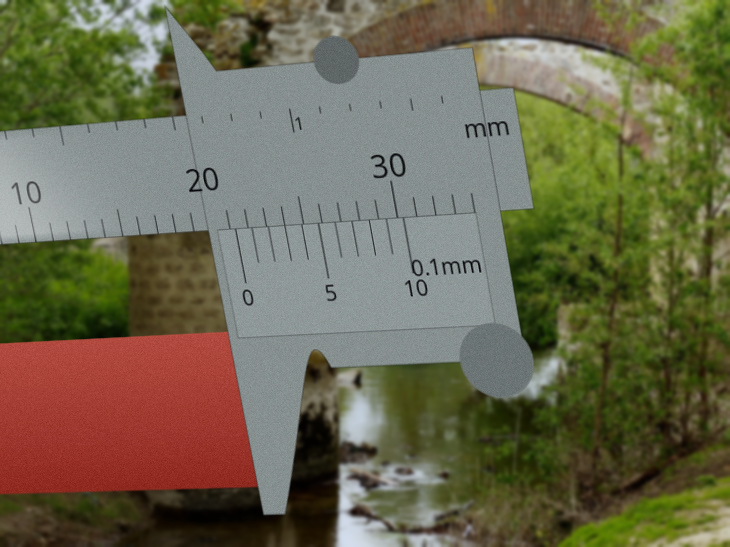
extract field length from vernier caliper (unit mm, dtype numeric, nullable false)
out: 21.3 mm
